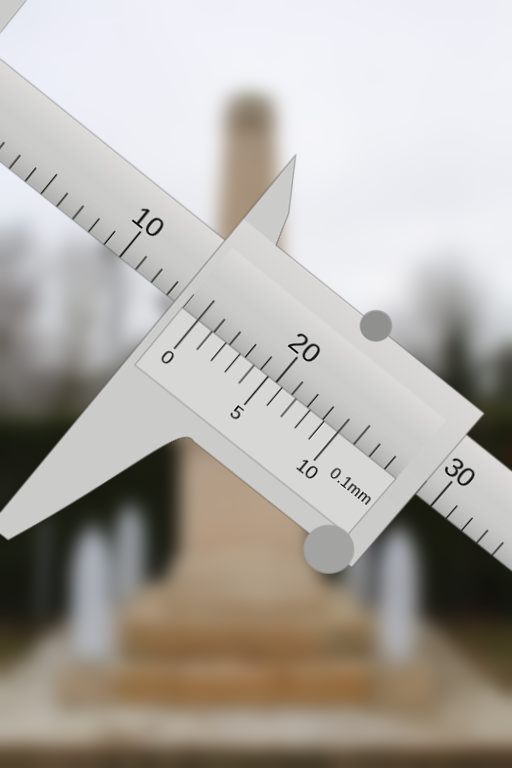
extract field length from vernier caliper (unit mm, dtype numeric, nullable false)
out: 15.0 mm
